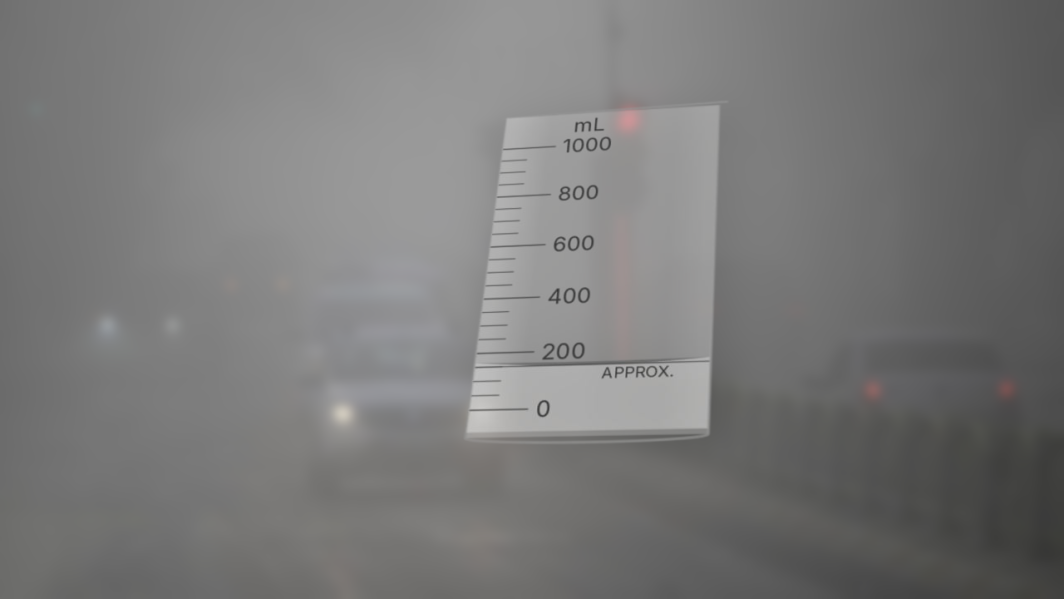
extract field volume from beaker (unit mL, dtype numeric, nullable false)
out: 150 mL
